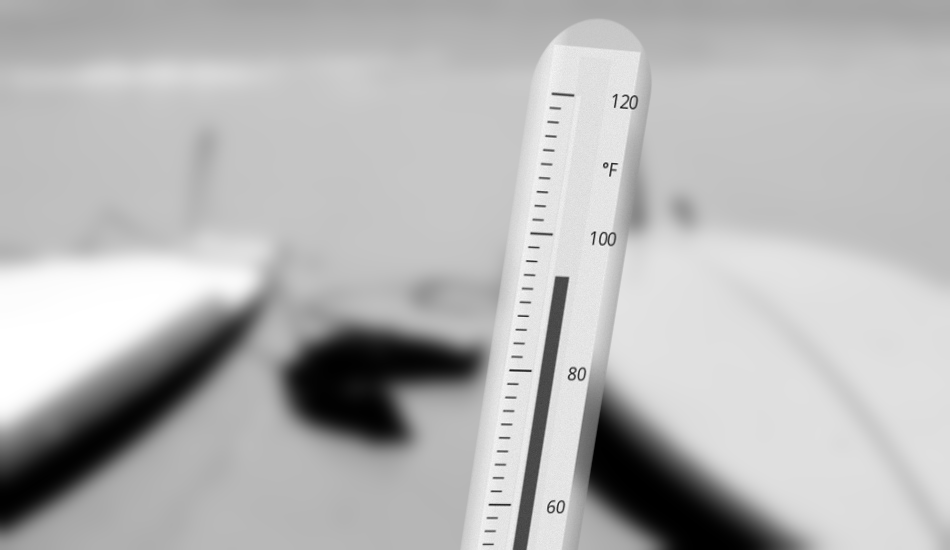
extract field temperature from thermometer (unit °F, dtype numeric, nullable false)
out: 94 °F
